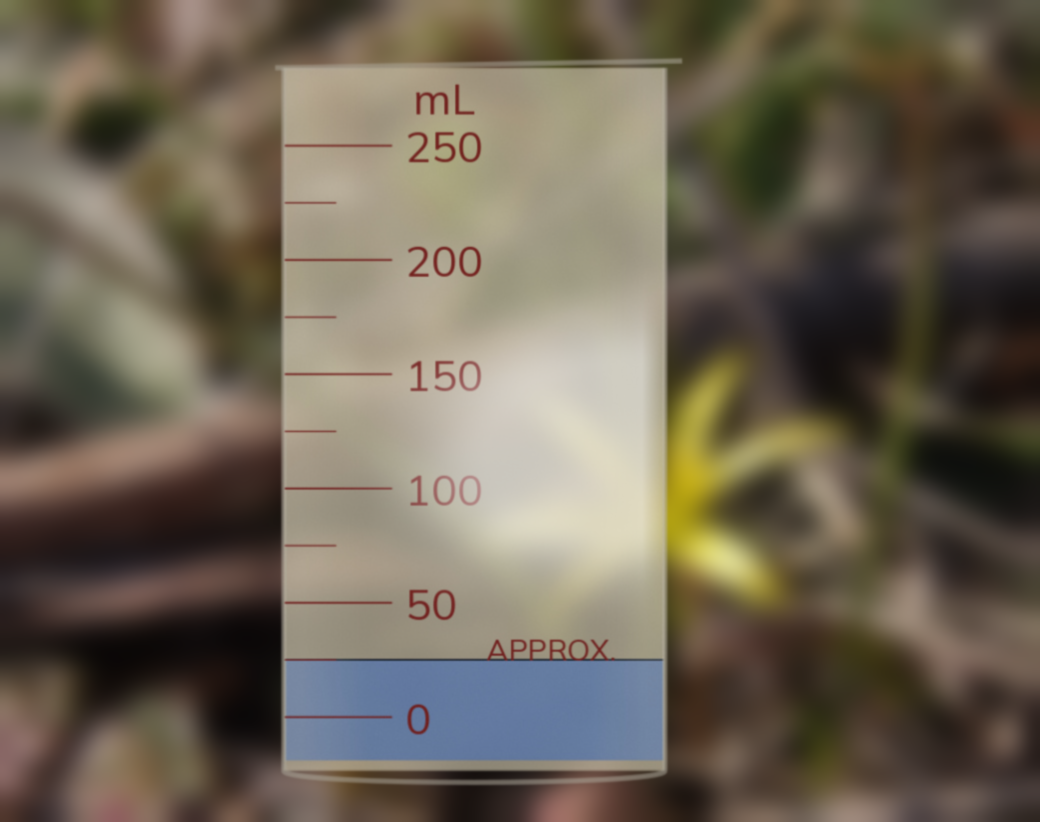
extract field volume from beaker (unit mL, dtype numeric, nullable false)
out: 25 mL
